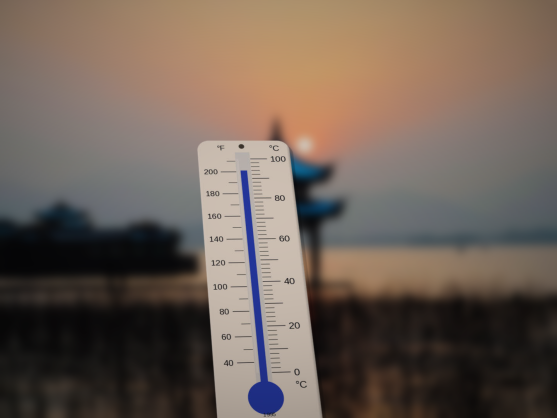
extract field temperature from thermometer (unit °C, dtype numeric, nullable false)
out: 94 °C
